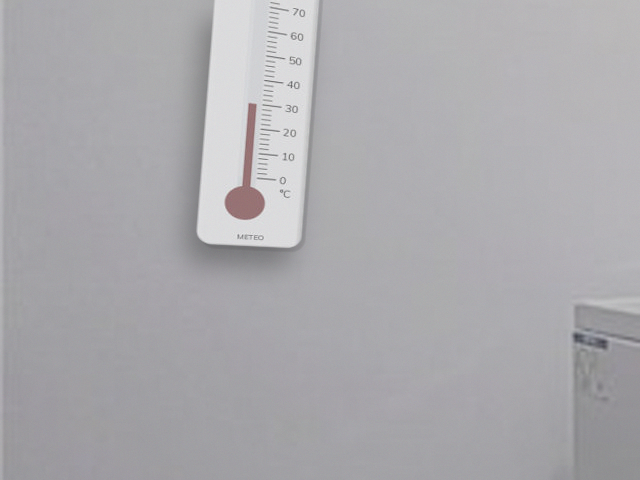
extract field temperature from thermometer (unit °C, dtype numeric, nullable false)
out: 30 °C
